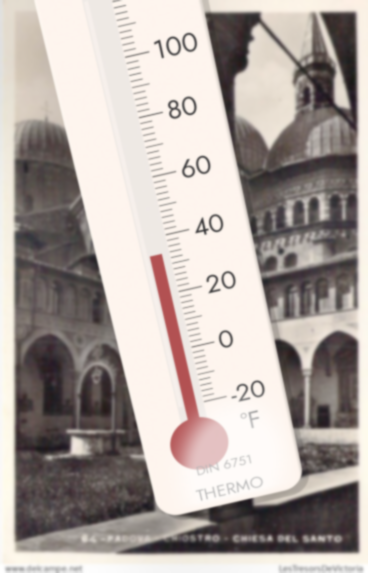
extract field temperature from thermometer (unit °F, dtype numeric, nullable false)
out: 34 °F
